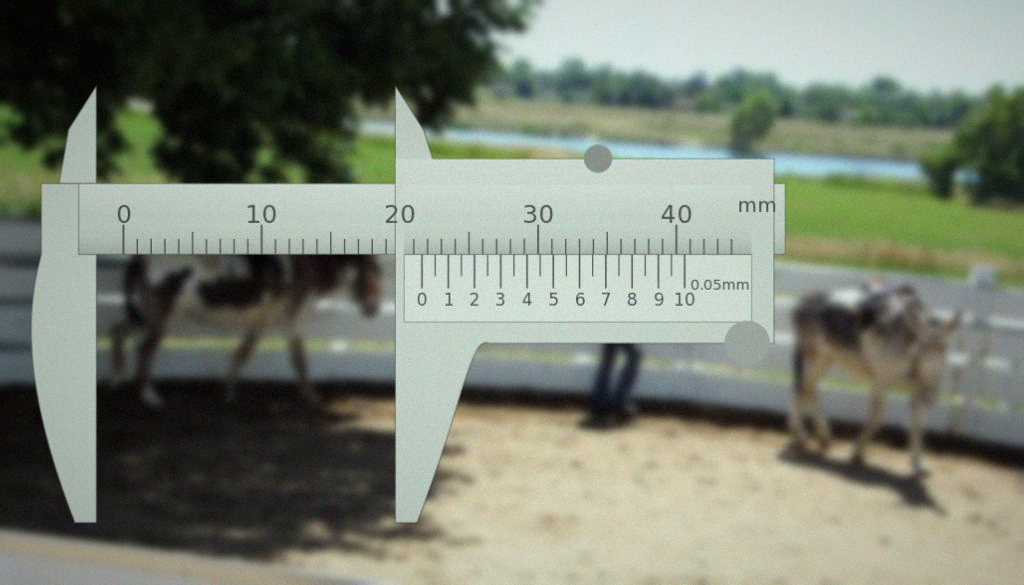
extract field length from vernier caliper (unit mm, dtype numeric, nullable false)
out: 21.6 mm
